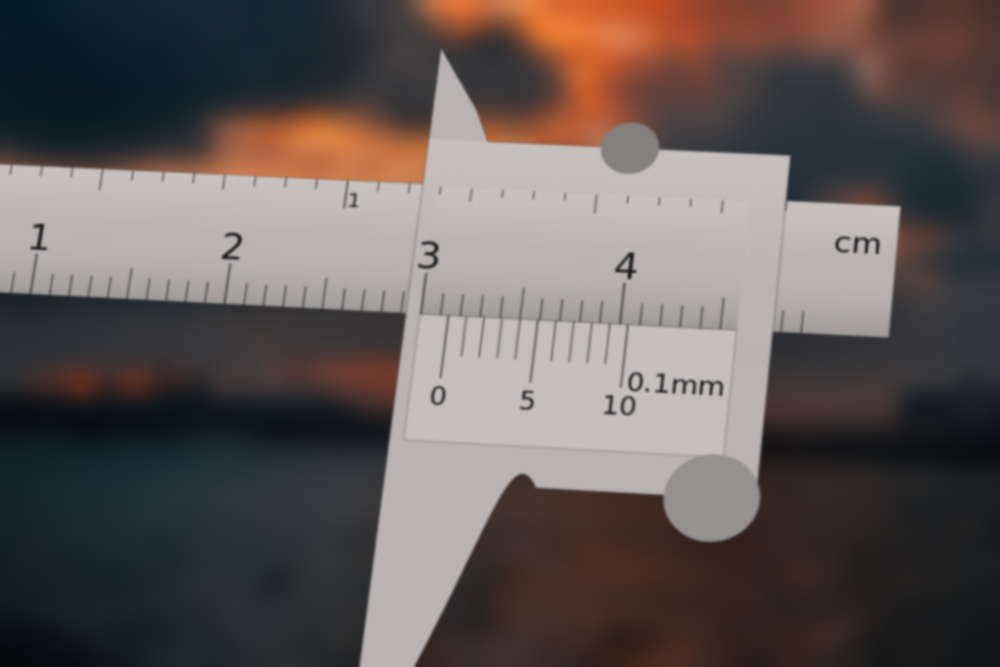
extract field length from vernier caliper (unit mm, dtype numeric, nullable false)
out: 31.4 mm
